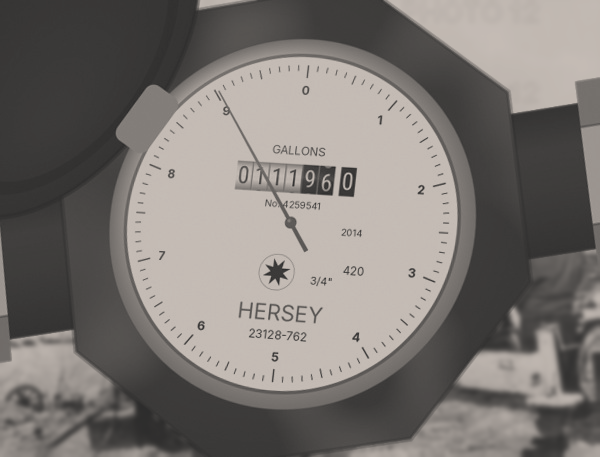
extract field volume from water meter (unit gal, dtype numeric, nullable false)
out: 111959.0 gal
